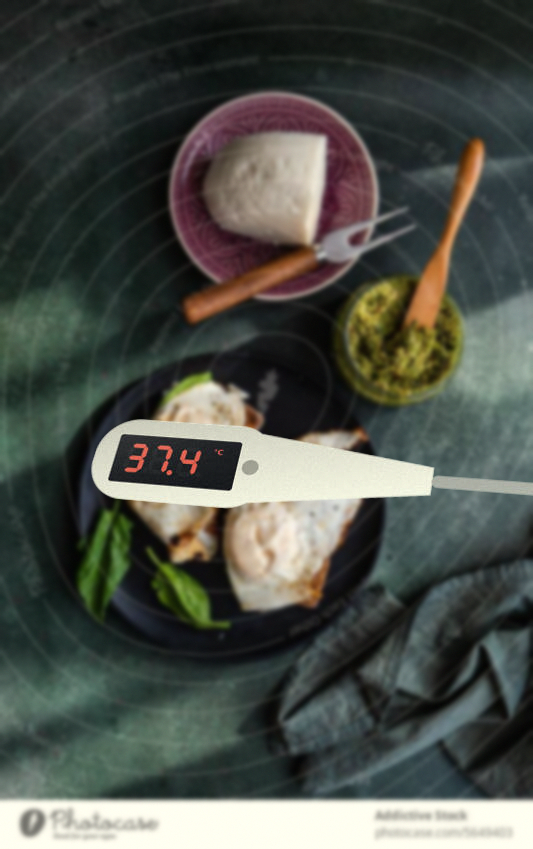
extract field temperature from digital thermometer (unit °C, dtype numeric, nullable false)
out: 37.4 °C
